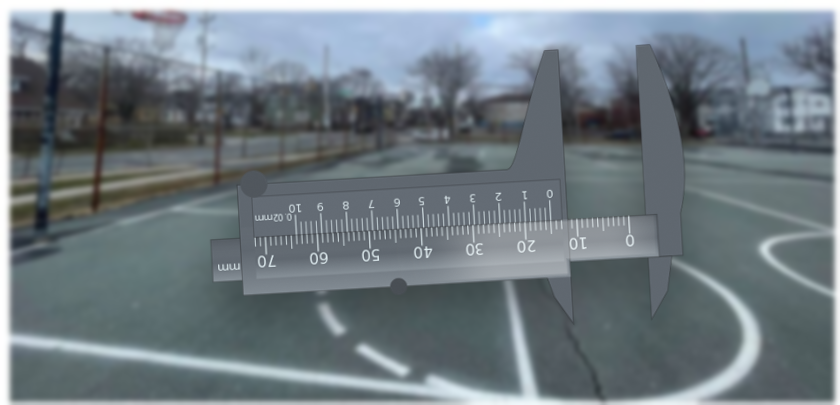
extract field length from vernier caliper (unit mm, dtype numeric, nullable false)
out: 15.0 mm
